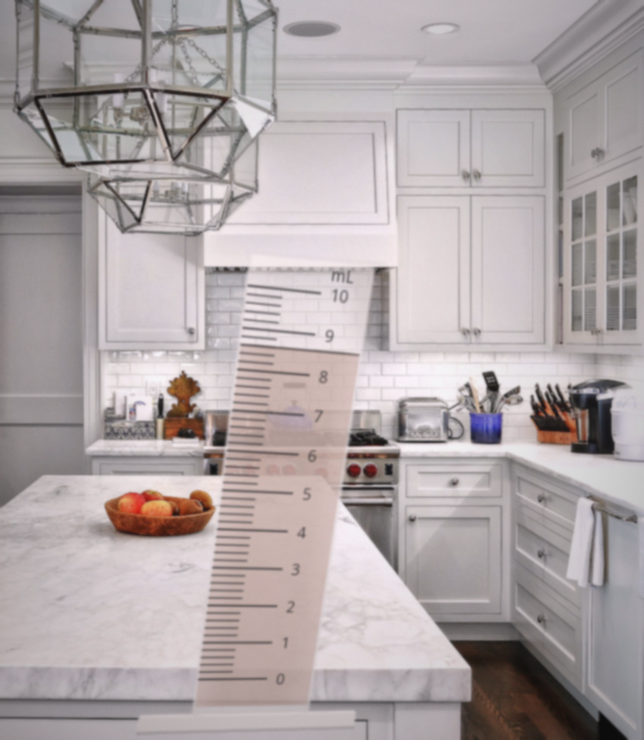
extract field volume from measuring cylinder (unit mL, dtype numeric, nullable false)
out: 8.6 mL
